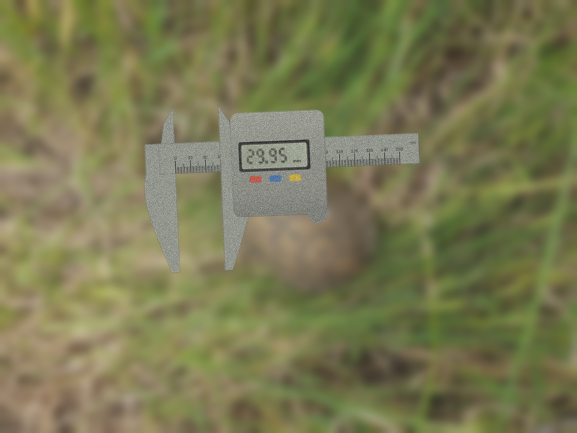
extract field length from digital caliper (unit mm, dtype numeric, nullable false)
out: 29.95 mm
